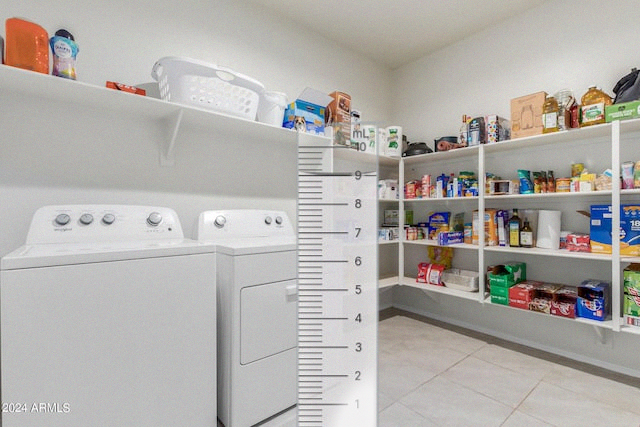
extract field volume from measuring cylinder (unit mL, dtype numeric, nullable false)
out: 9 mL
